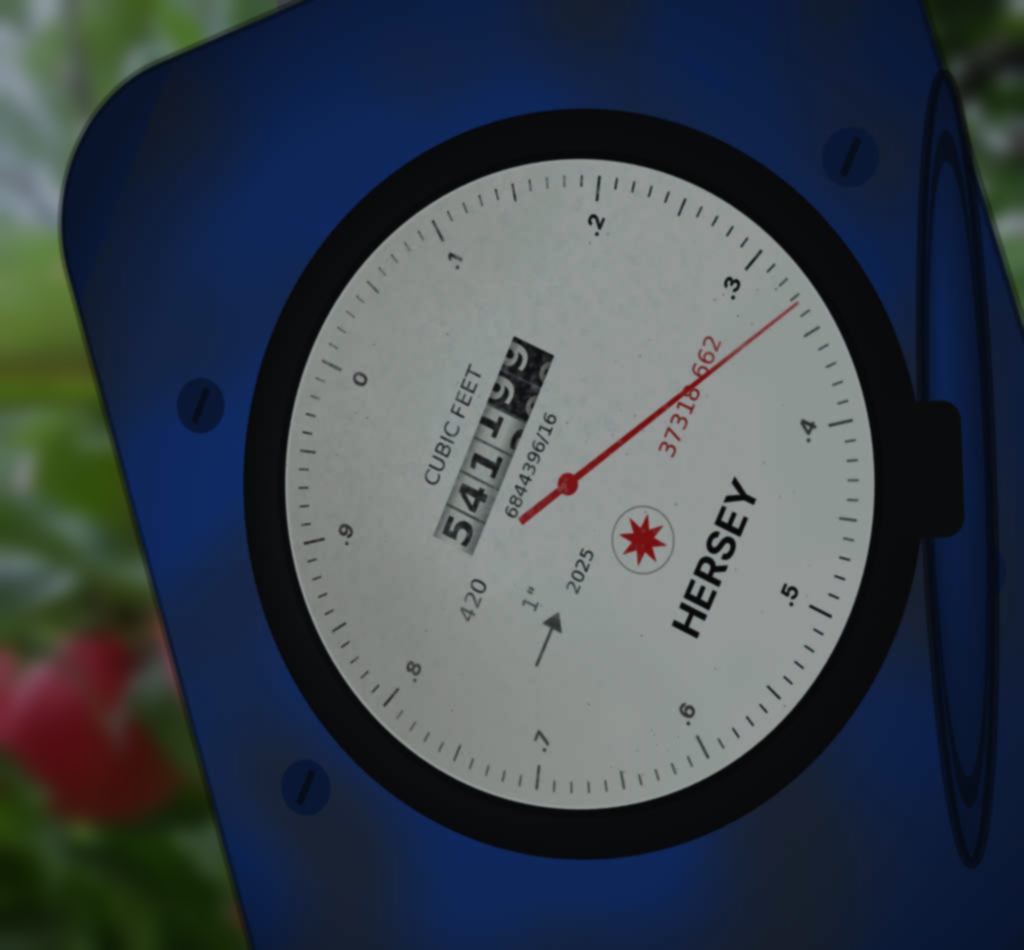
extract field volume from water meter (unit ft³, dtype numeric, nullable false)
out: 541199.33 ft³
